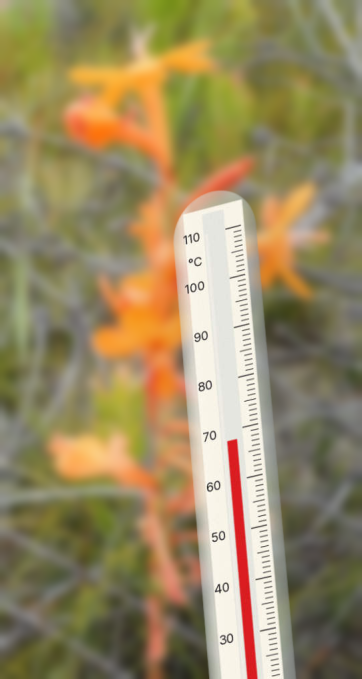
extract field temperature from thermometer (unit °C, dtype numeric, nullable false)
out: 68 °C
